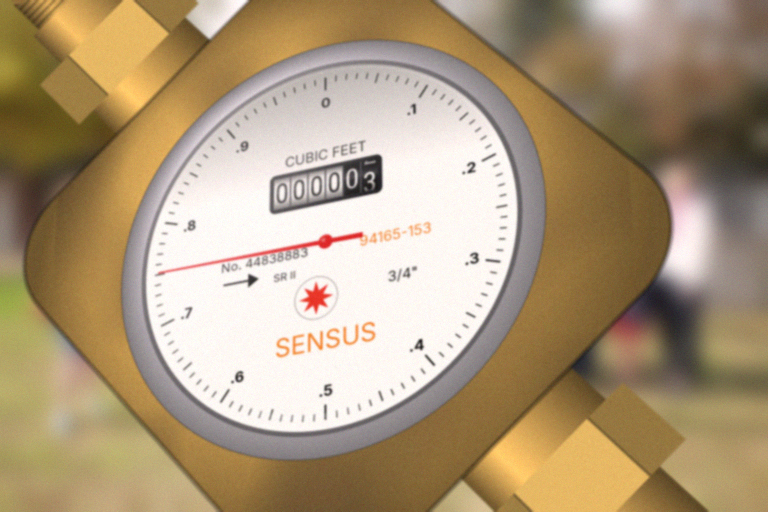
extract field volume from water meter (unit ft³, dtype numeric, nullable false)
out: 2.75 ft³
